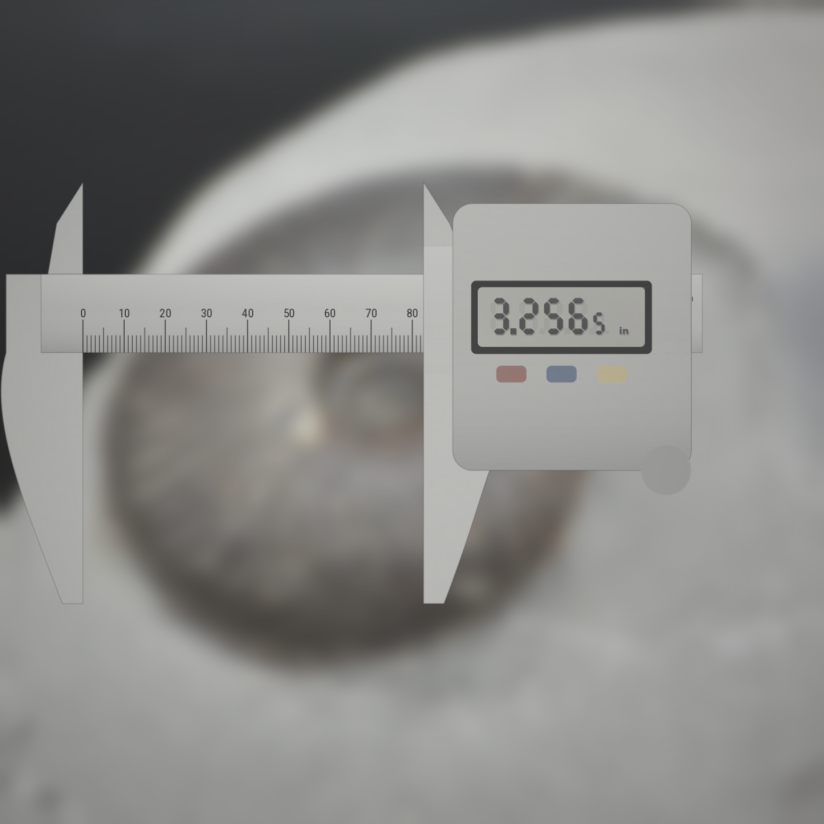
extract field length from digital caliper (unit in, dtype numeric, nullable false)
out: 3.2565 in
